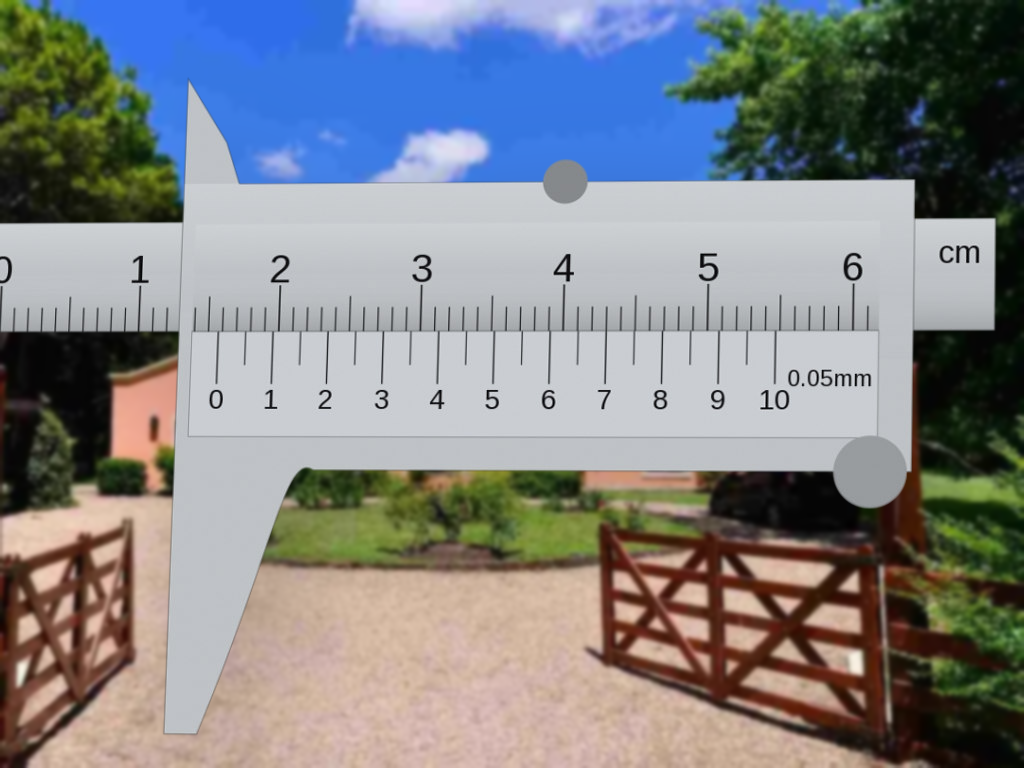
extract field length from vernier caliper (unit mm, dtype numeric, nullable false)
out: 15.7 mm
